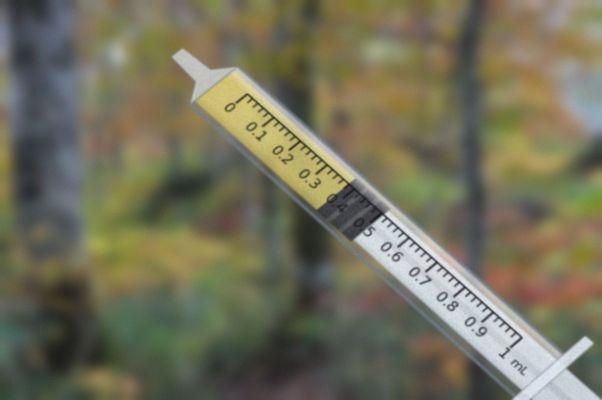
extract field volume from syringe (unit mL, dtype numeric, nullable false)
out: 0.38 mL
